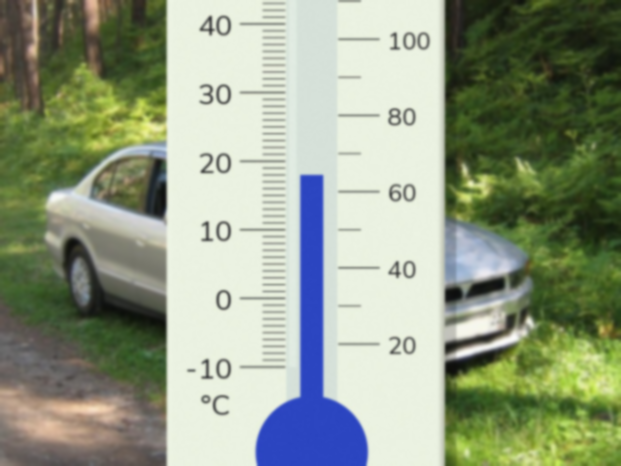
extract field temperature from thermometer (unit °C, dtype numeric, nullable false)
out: 18 °C
